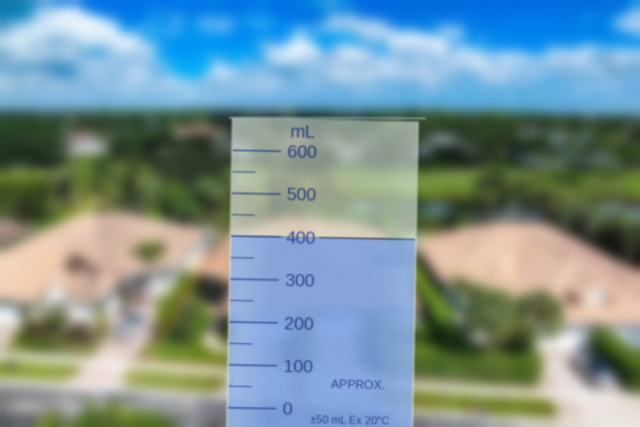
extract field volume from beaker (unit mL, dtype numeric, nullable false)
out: 400 mL
